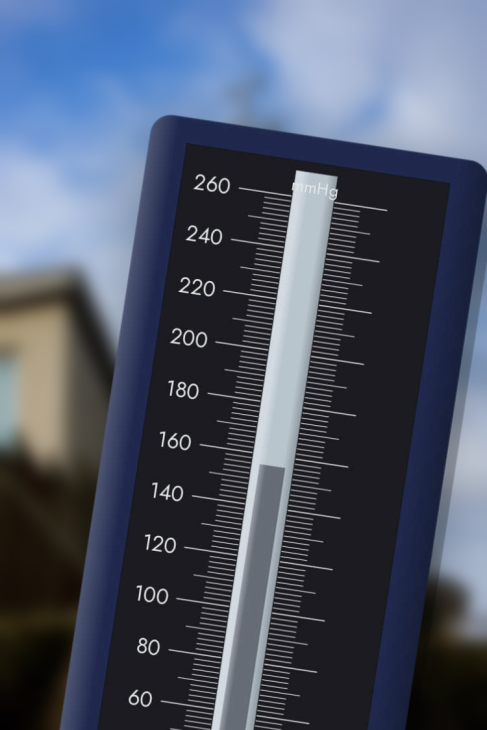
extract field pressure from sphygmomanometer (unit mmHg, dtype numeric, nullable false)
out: 156 mmHg
